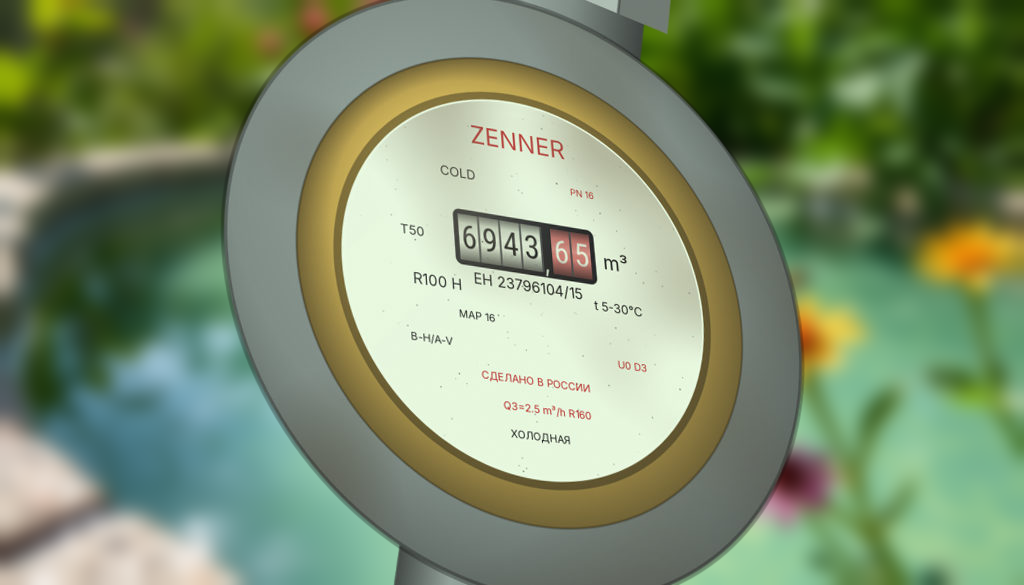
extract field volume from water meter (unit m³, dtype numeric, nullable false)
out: 6943.65 m³
